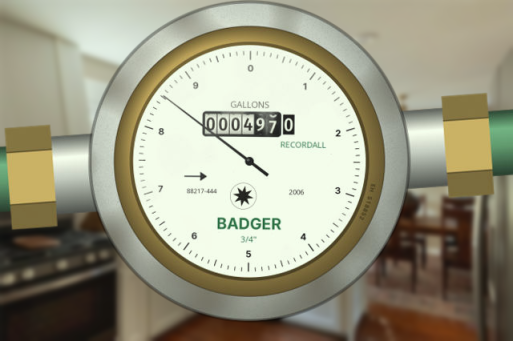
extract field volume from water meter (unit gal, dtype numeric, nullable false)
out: 4968.5 gal
